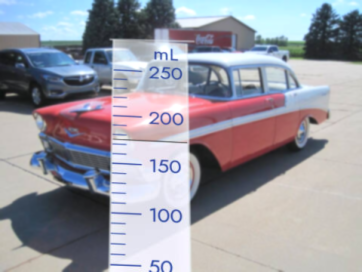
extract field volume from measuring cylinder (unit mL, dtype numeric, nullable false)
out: 175 mL
